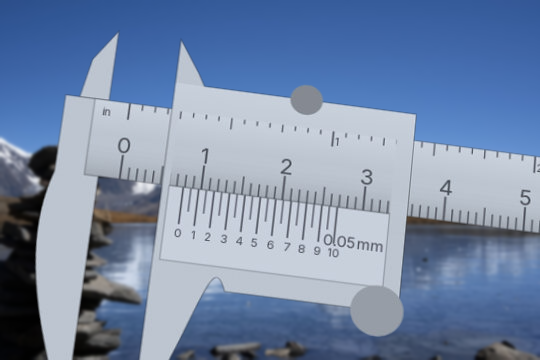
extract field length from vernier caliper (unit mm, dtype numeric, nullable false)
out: 7.8 mm
